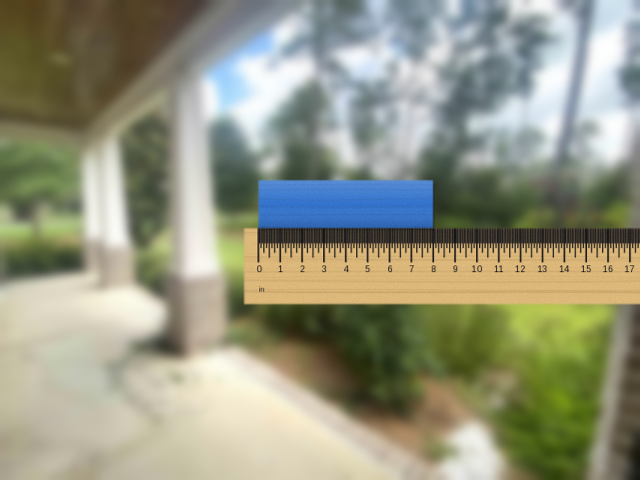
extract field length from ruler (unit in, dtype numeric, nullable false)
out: 8 in
